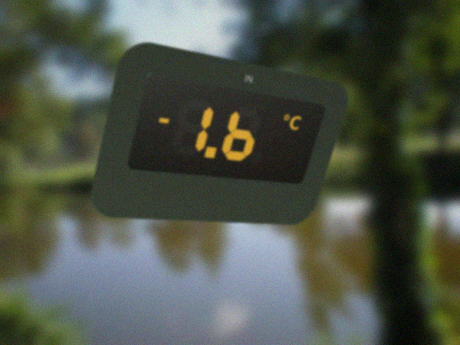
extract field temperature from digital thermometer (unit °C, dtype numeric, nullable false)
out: -1.6 °C
